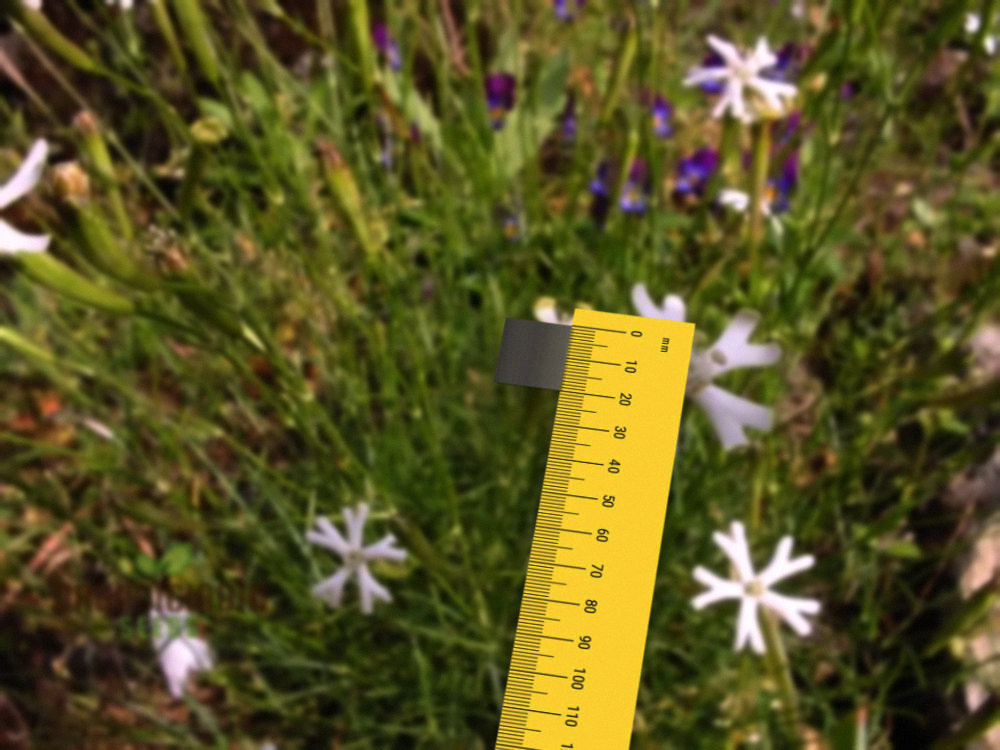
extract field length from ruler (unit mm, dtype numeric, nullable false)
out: 20 mm
